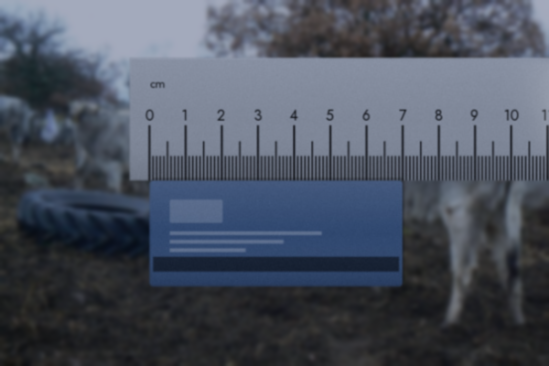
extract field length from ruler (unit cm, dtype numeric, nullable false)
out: 7 cm
